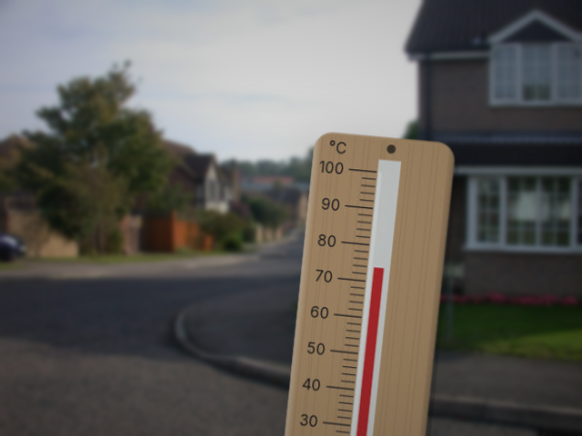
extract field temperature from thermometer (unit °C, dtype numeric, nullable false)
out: 74 °C
